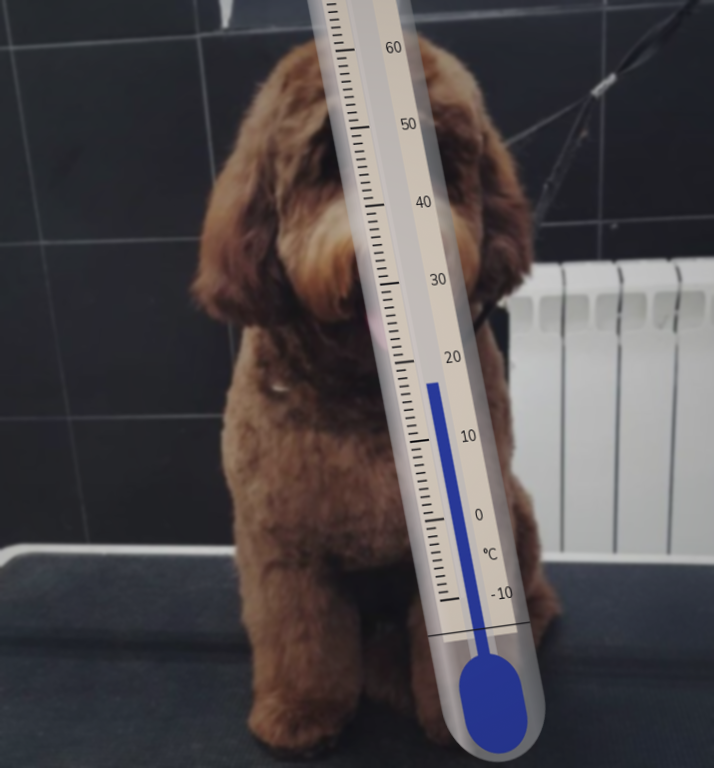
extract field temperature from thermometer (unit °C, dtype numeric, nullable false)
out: 17 °C
